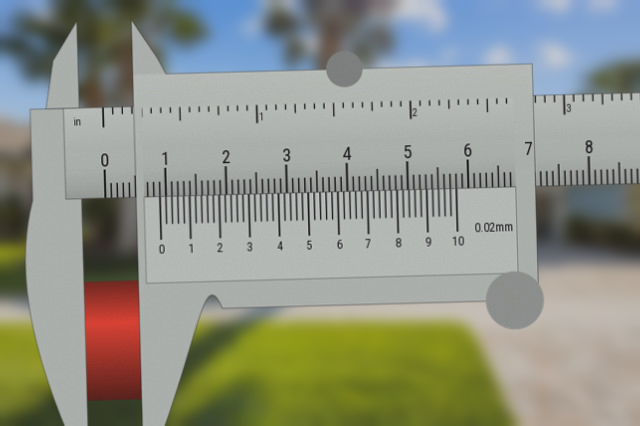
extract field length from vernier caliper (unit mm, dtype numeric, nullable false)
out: 9.0 mm
